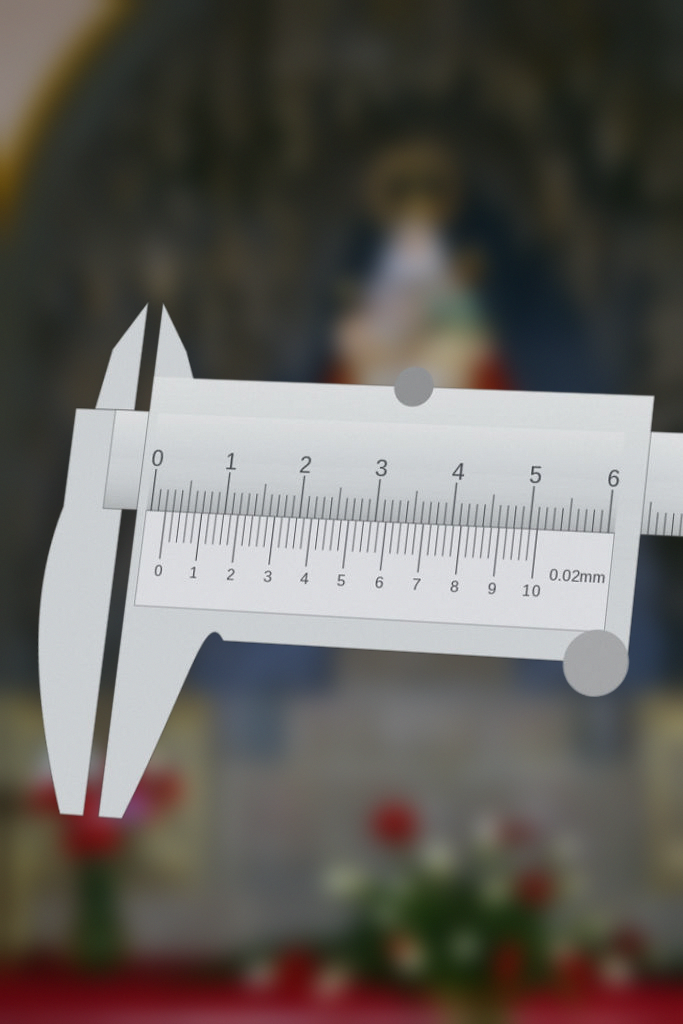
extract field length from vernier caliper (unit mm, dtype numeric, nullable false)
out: 2.0 mm
